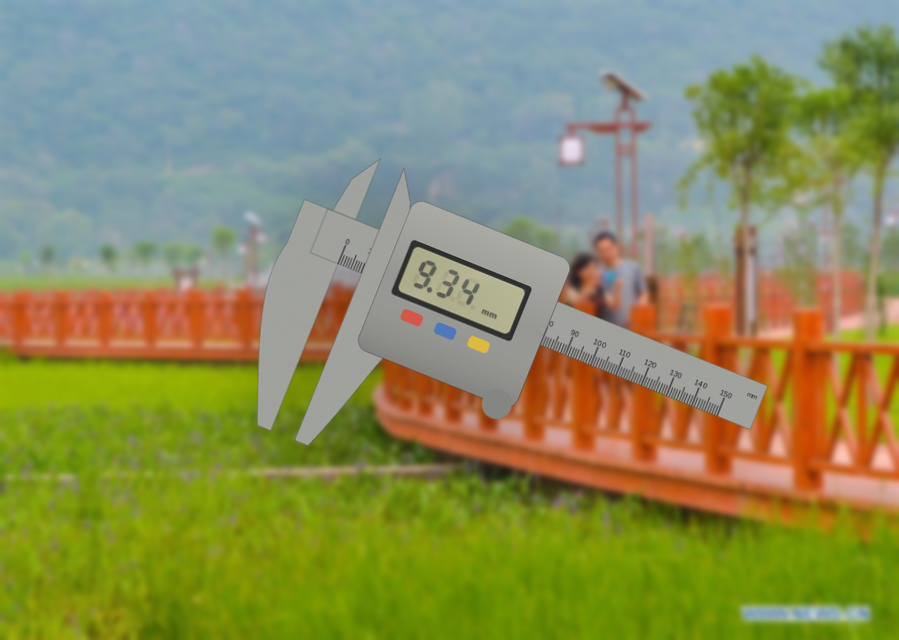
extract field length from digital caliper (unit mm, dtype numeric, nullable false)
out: 9.34 mm
